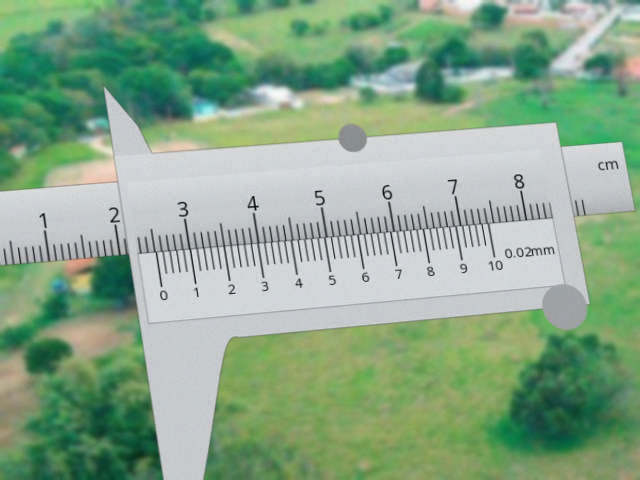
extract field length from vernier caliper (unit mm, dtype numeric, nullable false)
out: 25.2 mm
